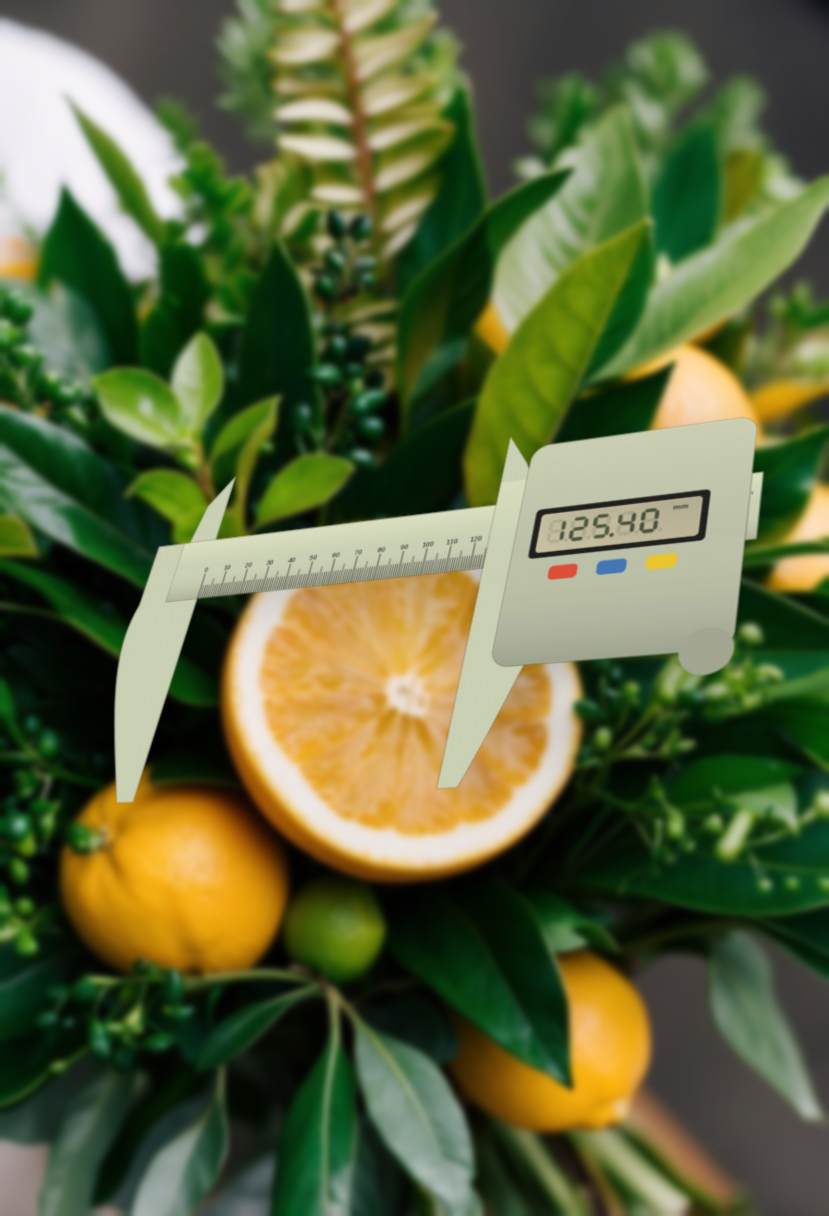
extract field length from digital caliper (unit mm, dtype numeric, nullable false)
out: 125.40 mm
